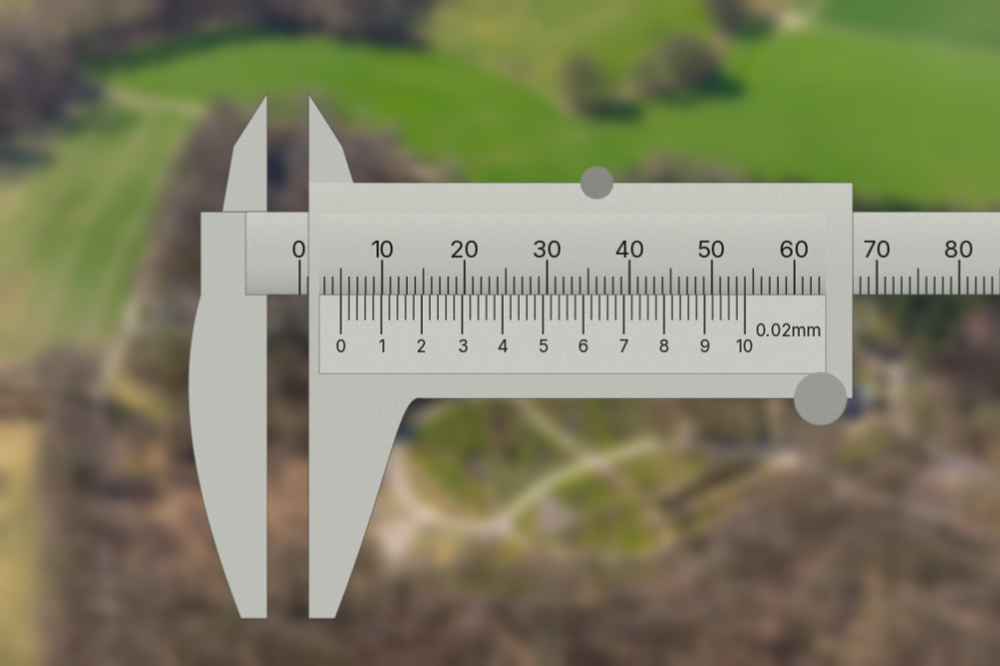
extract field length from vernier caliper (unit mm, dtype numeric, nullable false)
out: 5.0 mm
